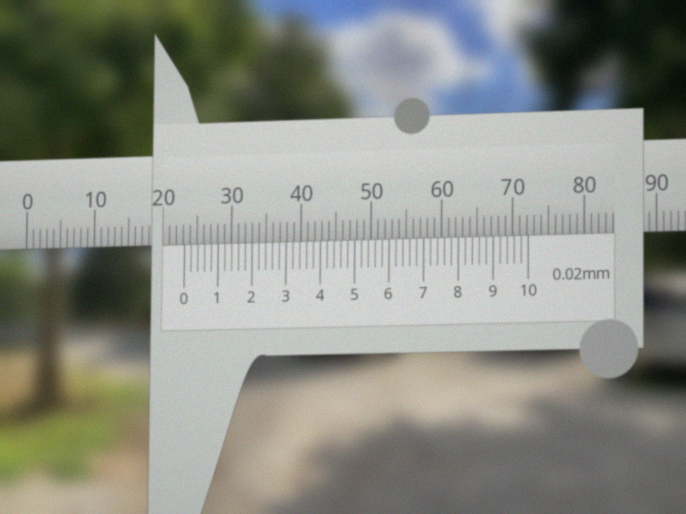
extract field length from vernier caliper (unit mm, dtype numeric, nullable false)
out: 23.2 mm
